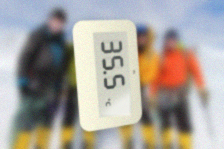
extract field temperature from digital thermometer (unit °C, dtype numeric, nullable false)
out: 35.5 °C
